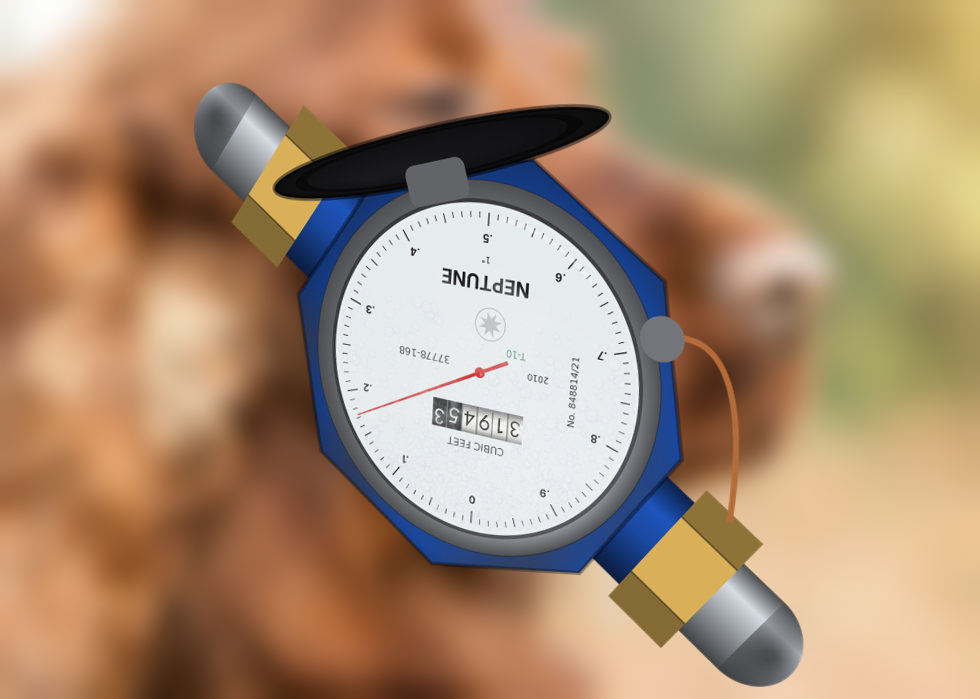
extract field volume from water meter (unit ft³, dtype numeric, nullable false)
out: 319453.17 ft³
